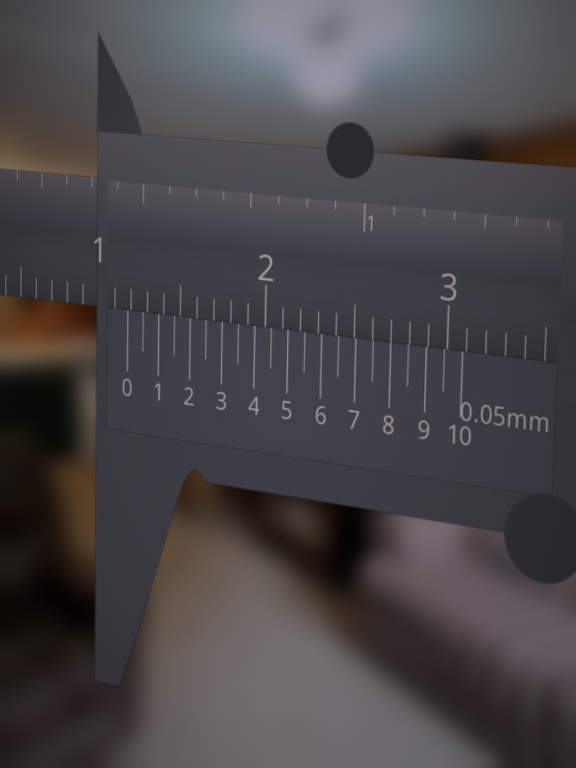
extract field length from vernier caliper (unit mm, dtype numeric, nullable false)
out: 11.8 mm
